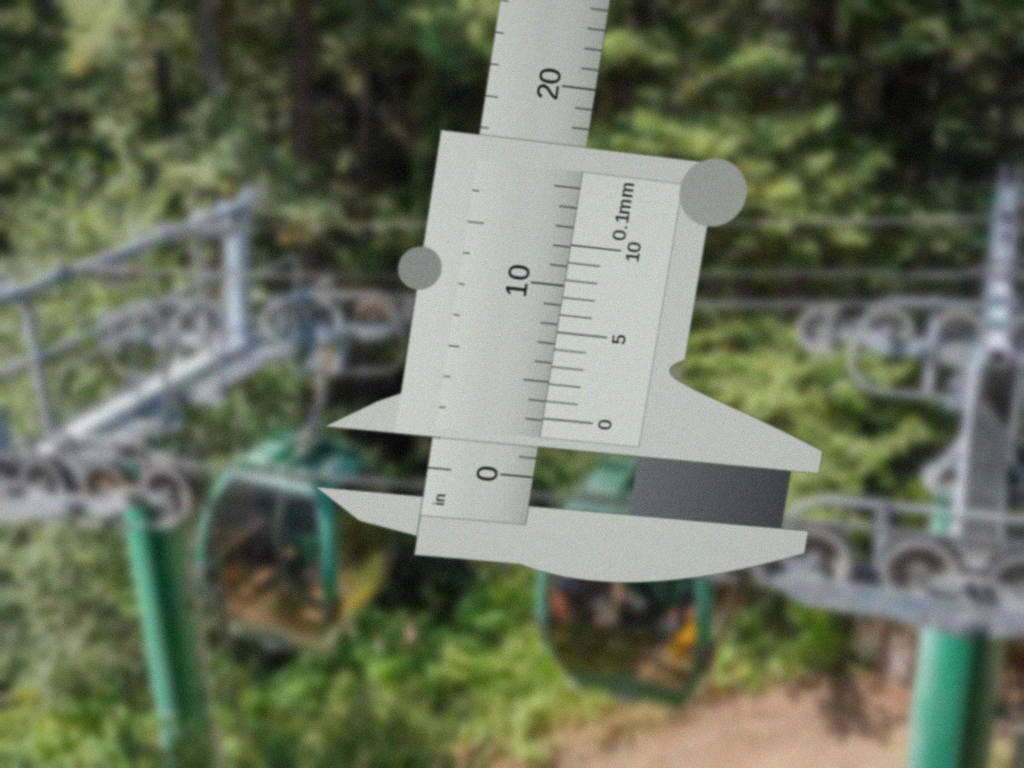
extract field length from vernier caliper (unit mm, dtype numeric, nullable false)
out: 3.1 mm
